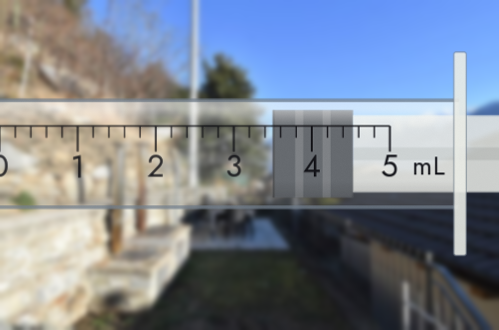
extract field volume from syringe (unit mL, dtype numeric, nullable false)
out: 3.5 mL
